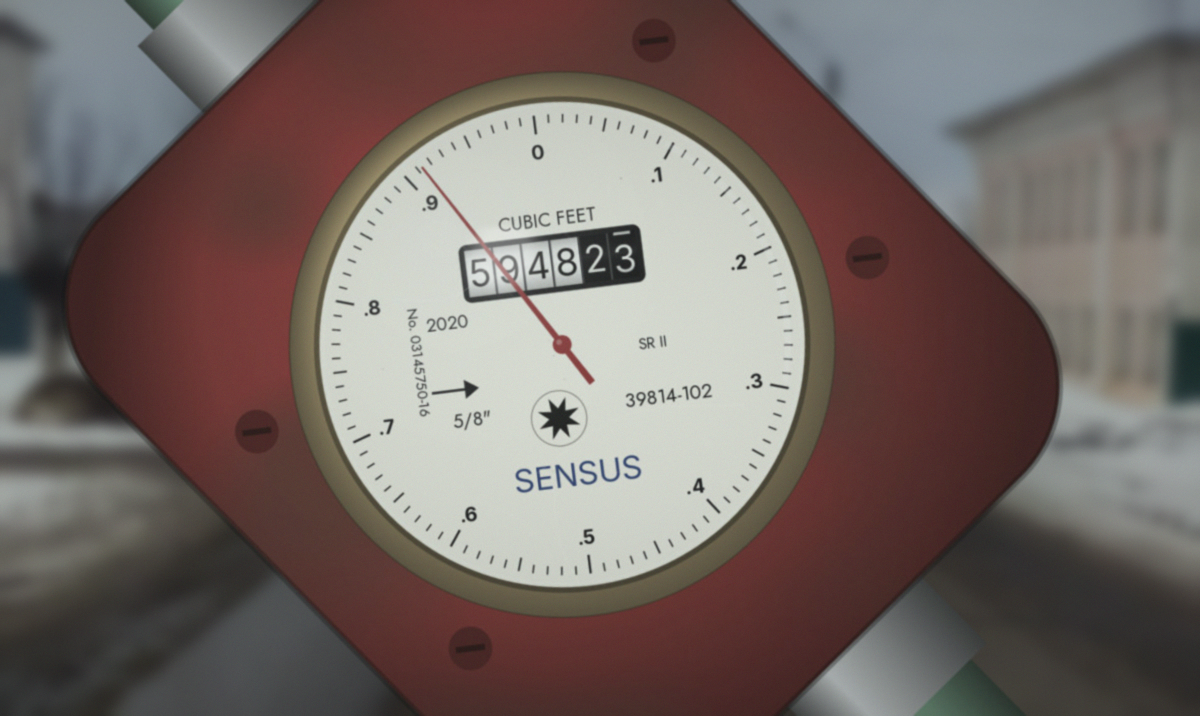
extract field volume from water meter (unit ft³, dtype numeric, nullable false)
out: 594822.91 ft³
